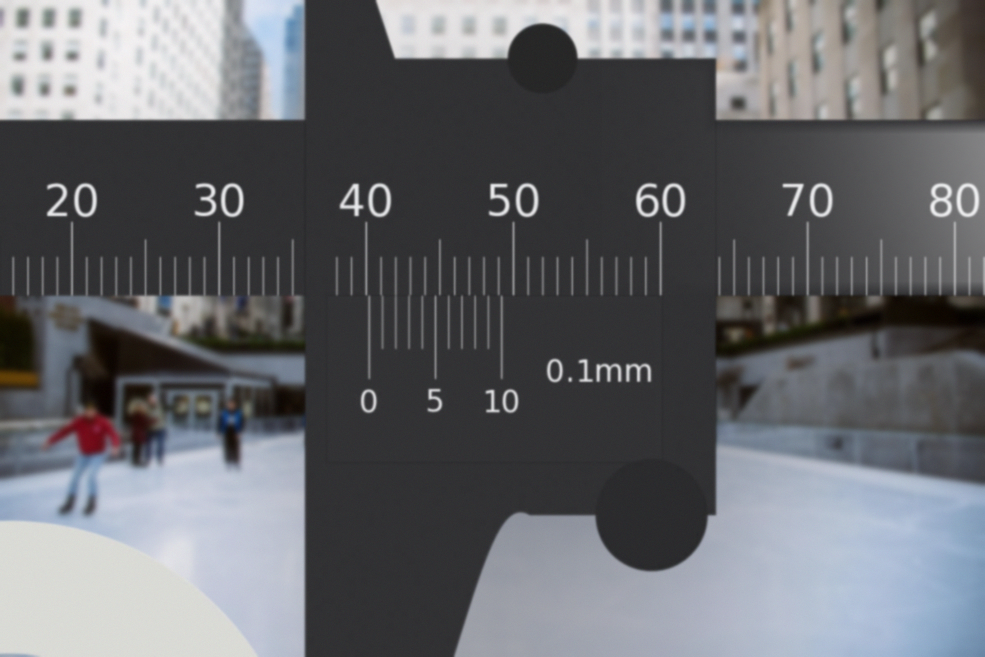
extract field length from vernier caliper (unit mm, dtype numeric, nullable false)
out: 40.2 mm
